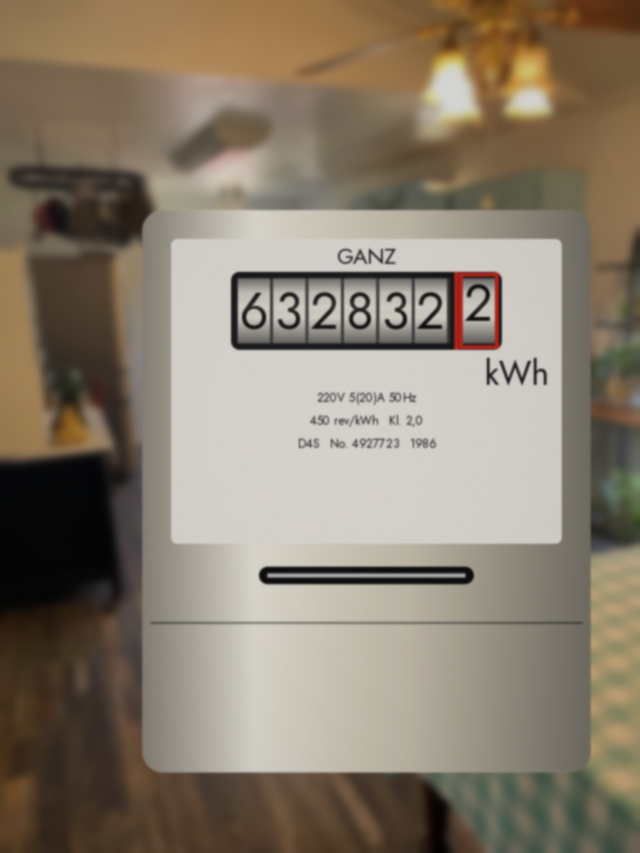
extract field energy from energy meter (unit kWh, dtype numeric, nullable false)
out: 632832.2 kWh
